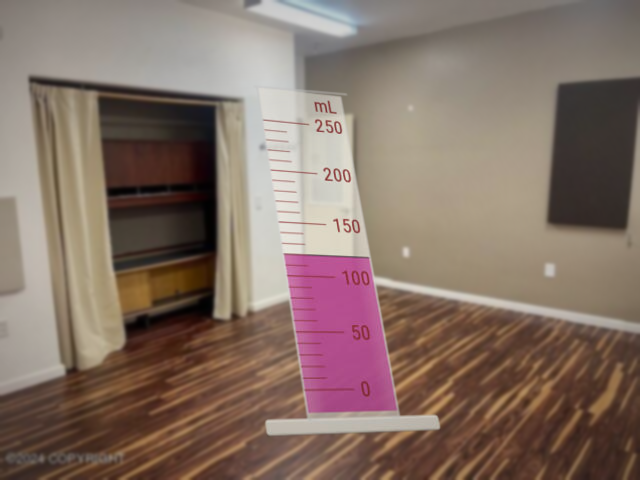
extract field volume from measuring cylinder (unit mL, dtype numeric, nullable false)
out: 120 mL
